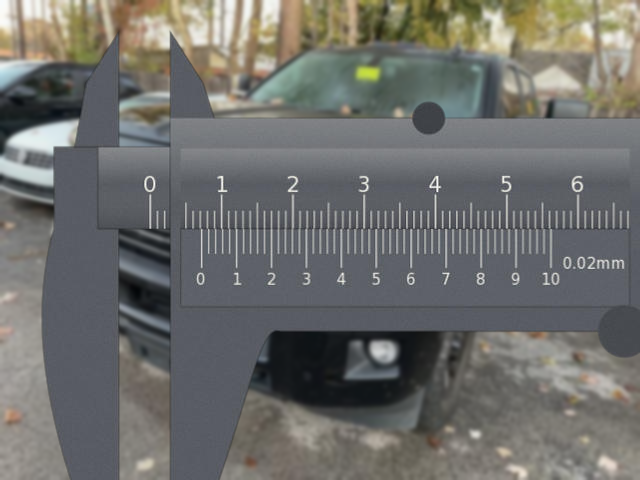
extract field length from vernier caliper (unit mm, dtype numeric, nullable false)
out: 7.2 mm
